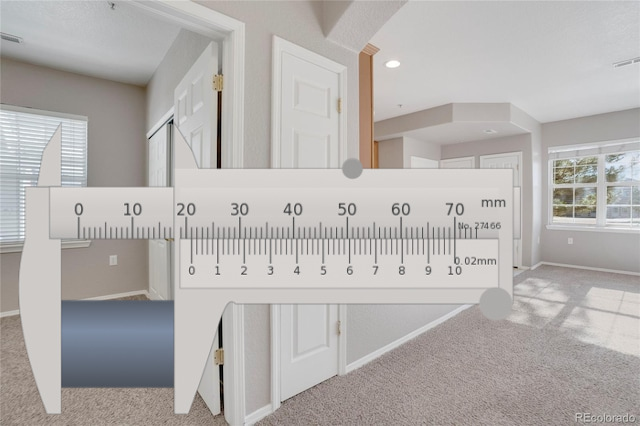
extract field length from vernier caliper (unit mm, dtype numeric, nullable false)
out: 21.0 mm
